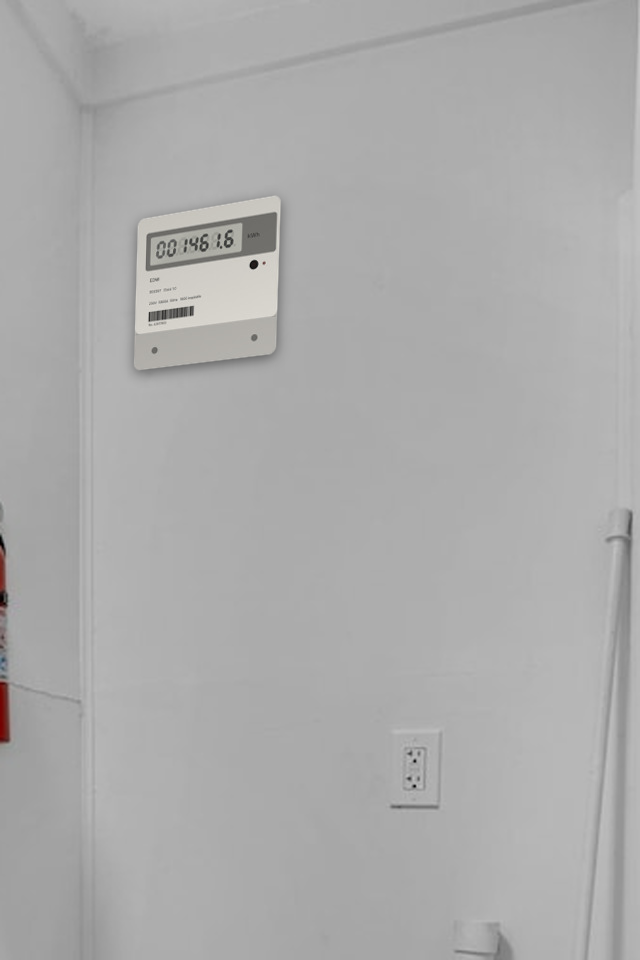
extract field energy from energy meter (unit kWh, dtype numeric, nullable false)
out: 1461.6 kWh
